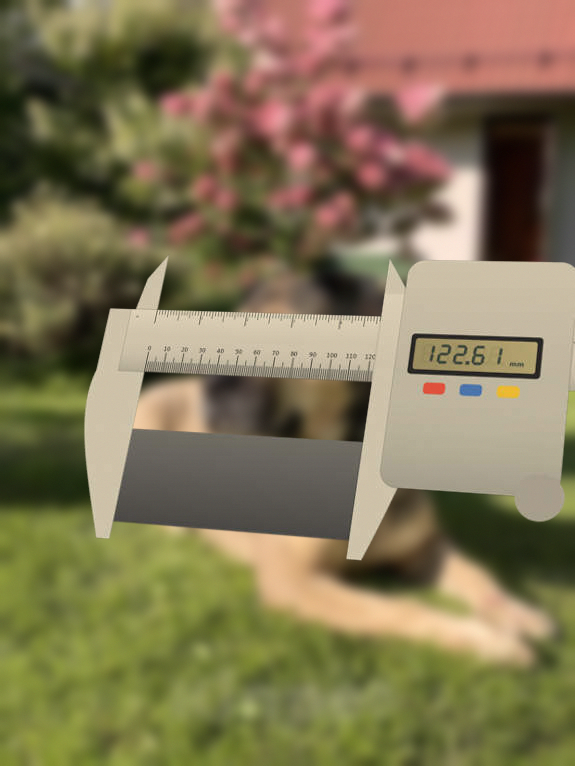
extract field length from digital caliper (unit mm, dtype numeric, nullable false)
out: 122.61 mm
